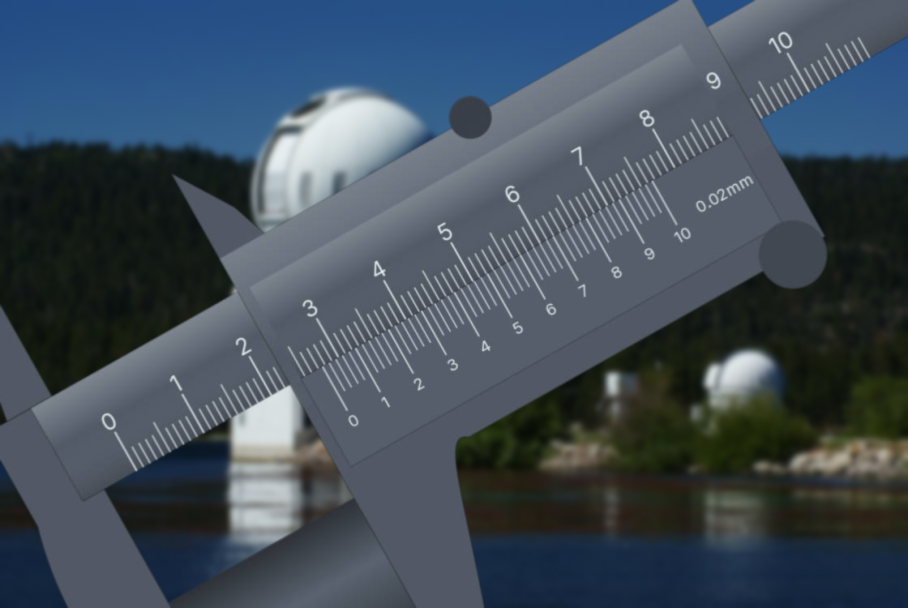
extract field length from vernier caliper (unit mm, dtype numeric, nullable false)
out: 27.6 mm
